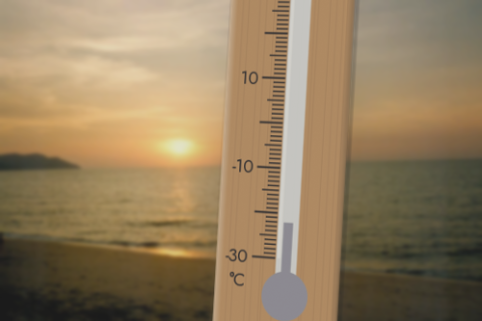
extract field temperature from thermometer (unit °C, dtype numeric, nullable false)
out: -22 °C
